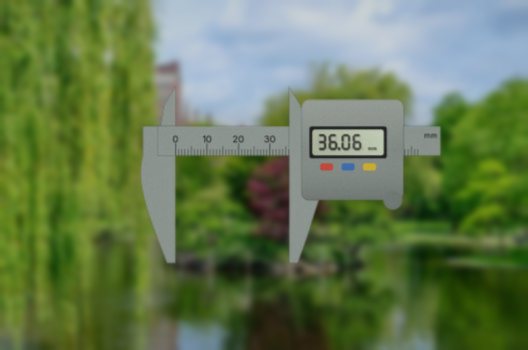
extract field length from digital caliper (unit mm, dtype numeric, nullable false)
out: 36.06 mm
